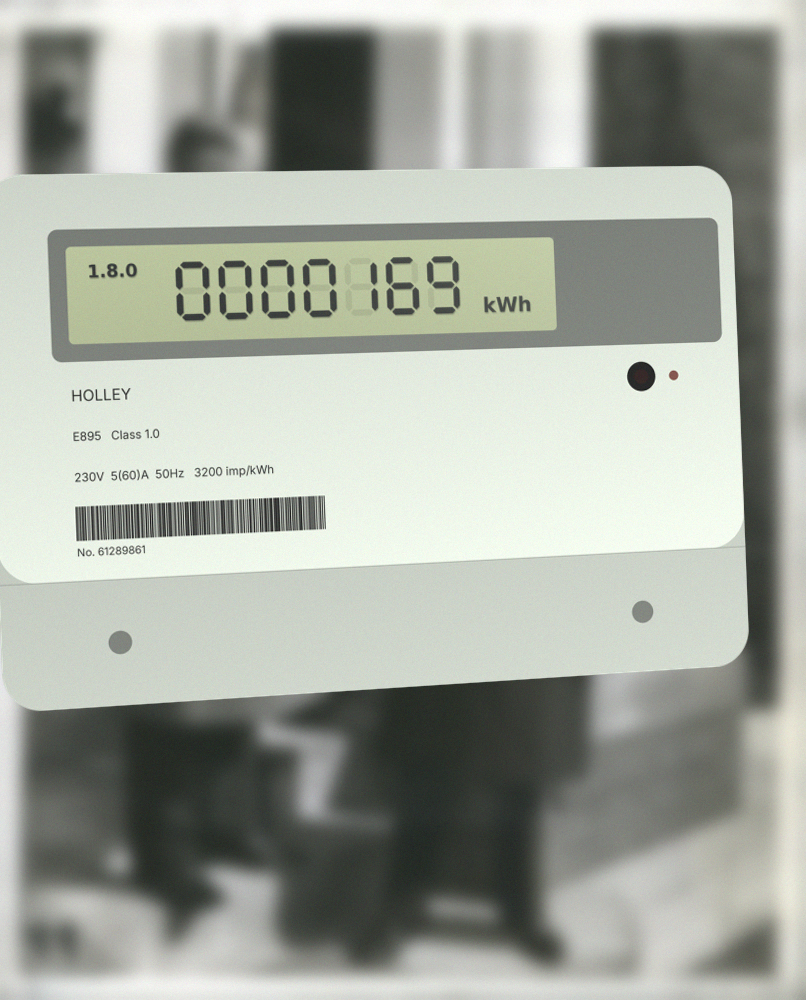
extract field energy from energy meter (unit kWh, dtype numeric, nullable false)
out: 169 kWh
